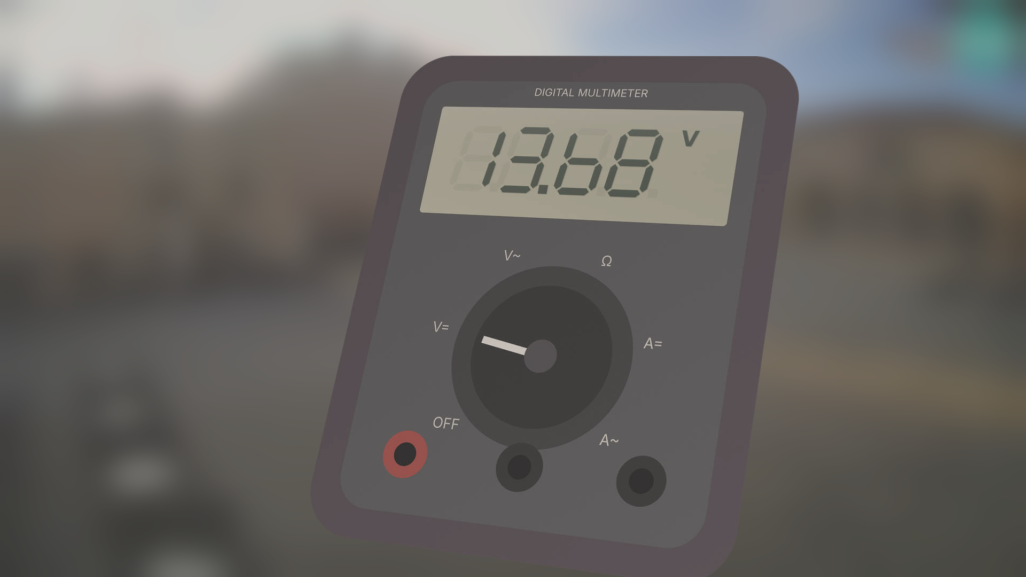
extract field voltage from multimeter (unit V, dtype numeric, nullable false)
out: 13.68 V
